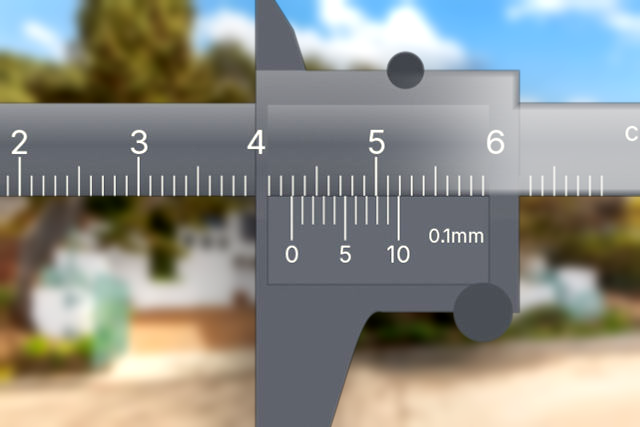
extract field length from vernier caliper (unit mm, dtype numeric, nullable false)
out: 42.9 mm
